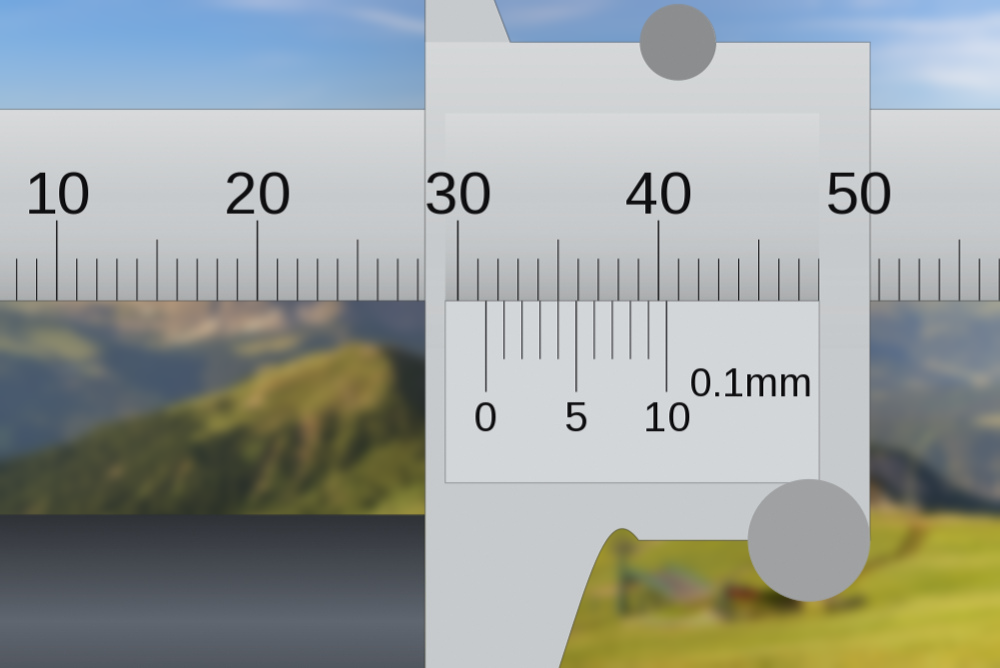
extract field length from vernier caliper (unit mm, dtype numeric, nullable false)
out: 31.4 mm
